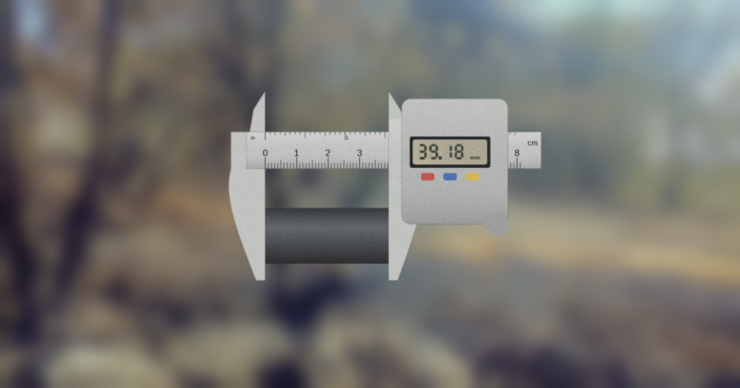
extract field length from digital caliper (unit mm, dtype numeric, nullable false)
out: 39.18 mm
